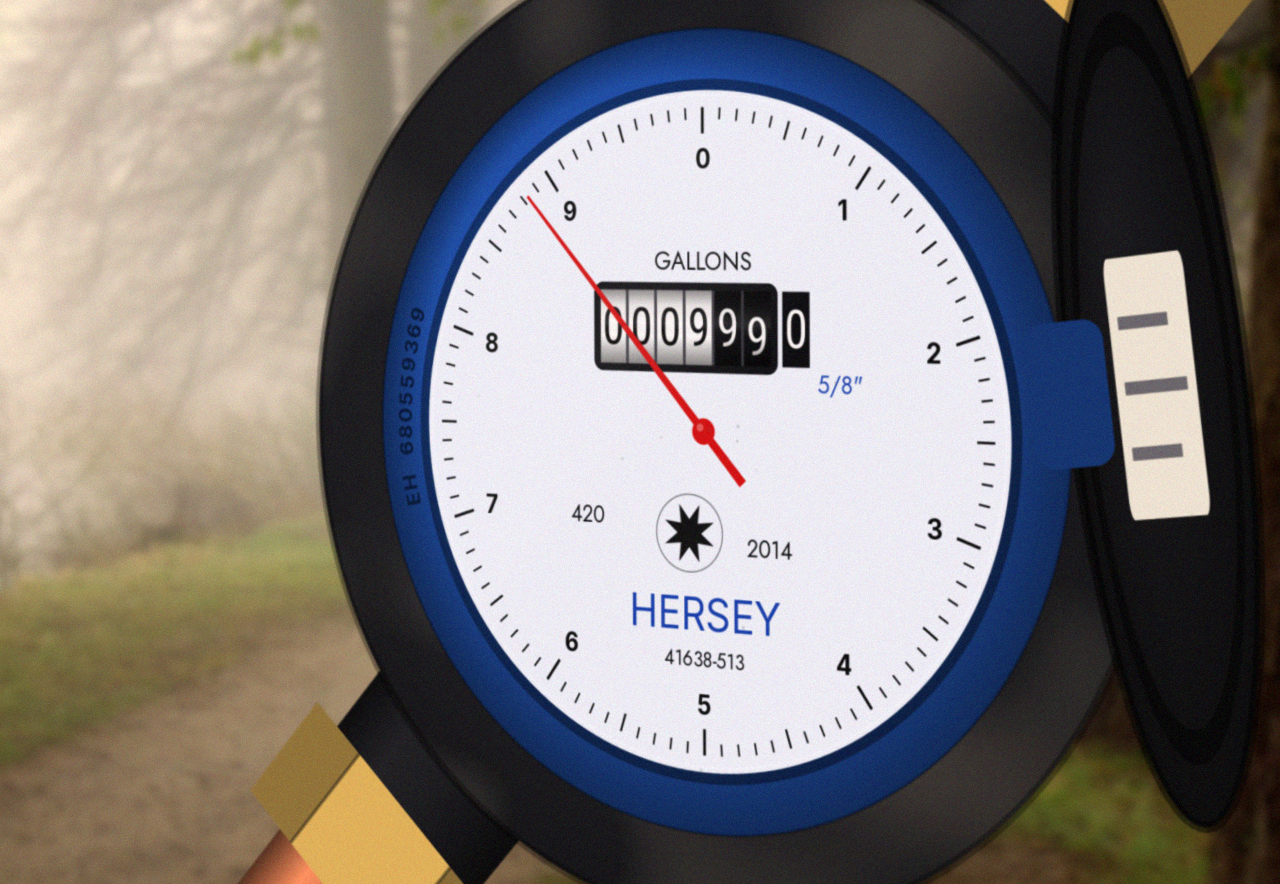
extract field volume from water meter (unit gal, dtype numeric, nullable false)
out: 9988.8 gal
